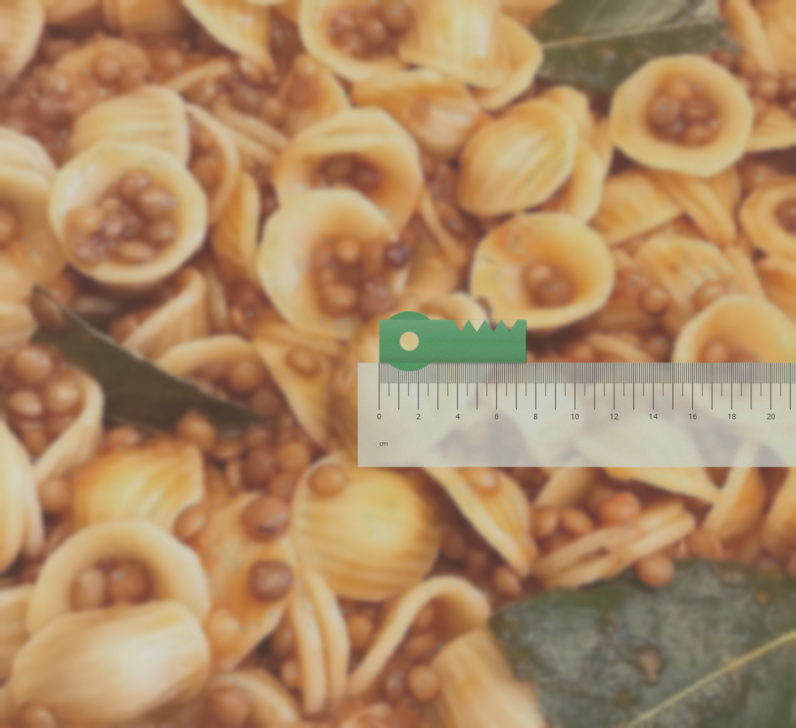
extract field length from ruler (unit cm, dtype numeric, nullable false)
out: 7.5 cm
